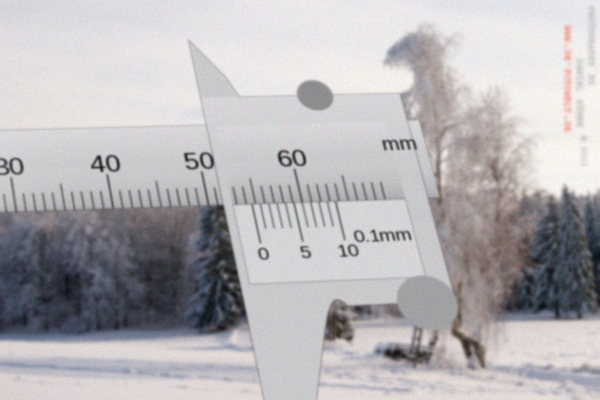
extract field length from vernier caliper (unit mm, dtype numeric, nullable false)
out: 54.6 mm
